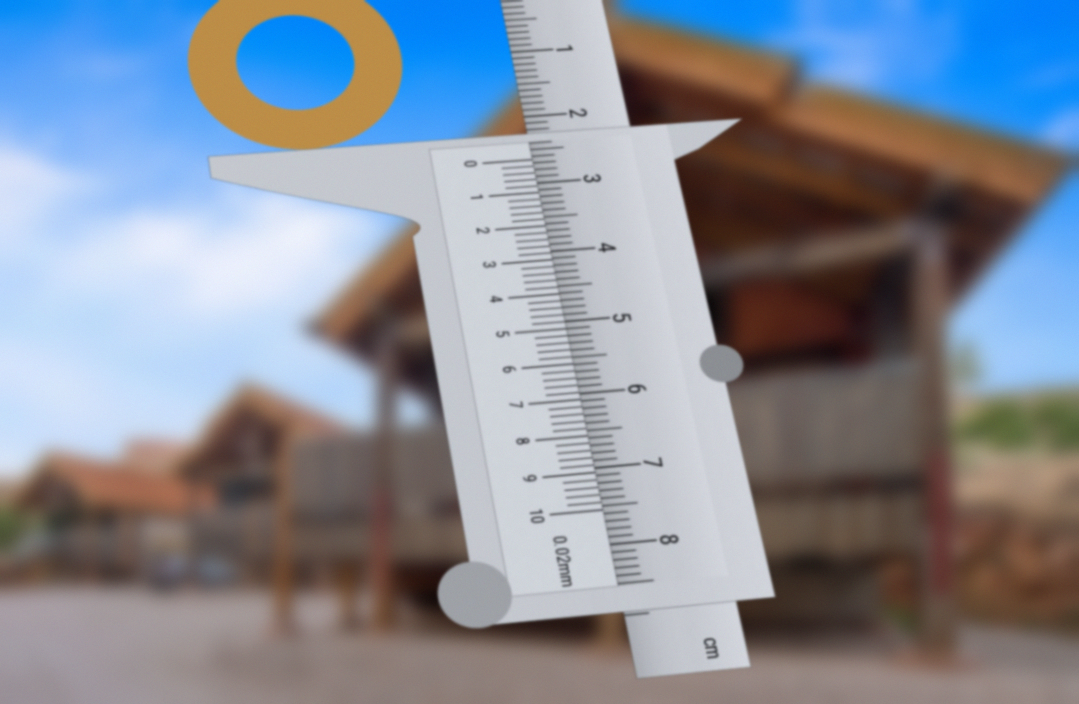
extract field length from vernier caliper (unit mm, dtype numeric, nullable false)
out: 26.5 mm
